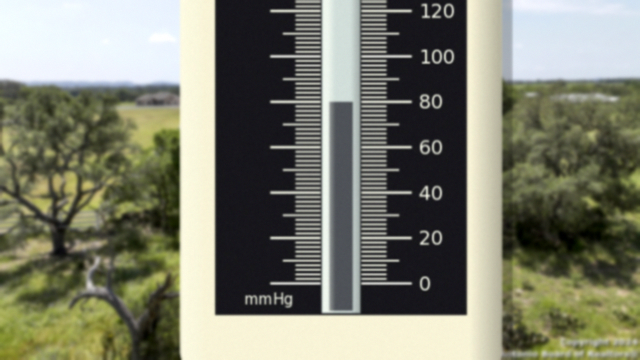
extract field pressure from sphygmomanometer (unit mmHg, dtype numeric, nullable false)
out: 80 mmHg
